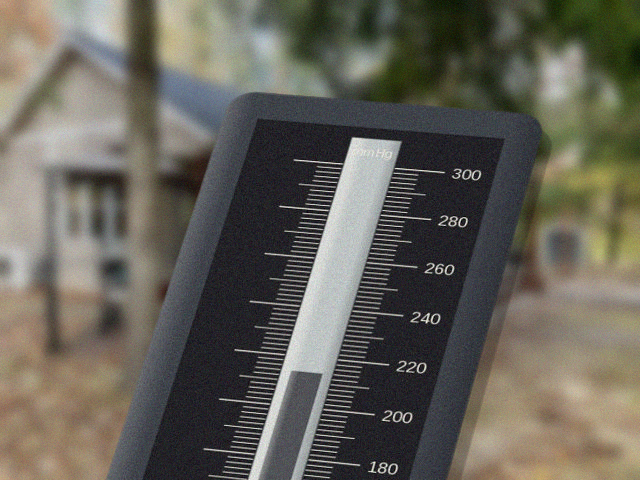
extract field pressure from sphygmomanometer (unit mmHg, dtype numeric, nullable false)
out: 214 mmHg
